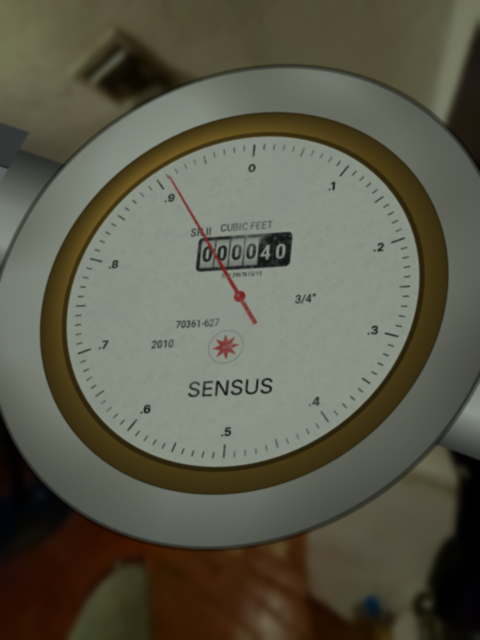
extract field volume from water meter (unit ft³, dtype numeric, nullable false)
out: 39.91 ft³
